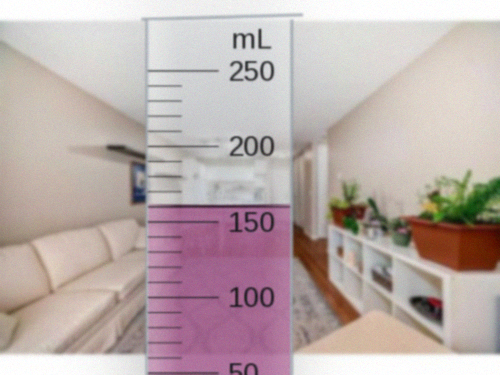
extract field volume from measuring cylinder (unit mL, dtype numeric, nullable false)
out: 160 mL
